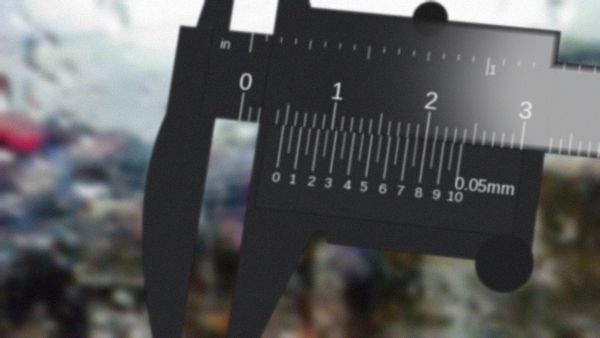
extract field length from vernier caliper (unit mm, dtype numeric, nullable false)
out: 4.8 mm
